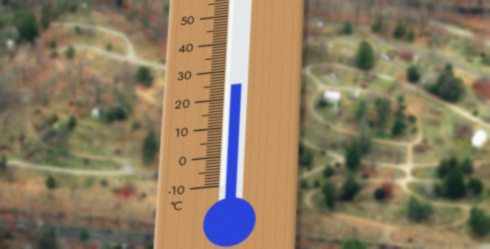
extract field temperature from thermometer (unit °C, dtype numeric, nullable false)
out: 25 °C
